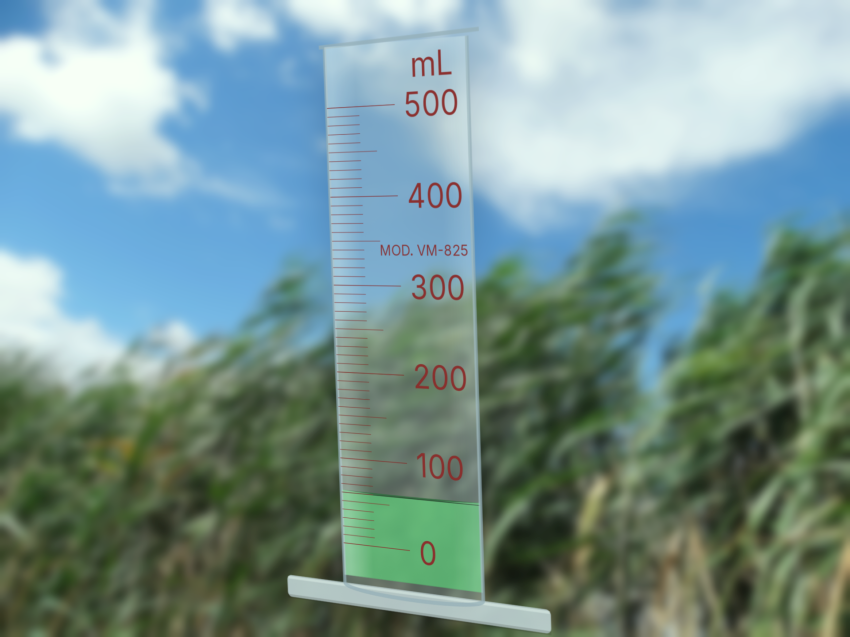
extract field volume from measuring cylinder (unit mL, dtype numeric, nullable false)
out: 60 mL
